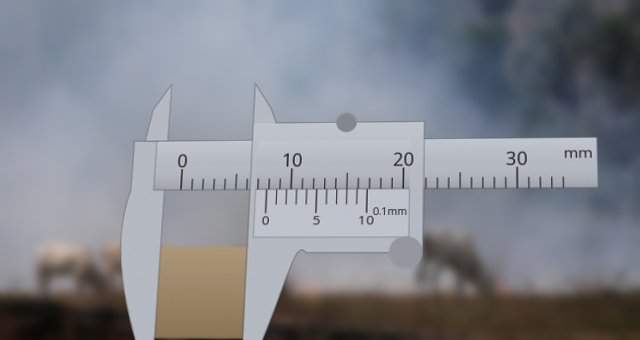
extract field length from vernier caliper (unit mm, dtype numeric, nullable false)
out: 7.8 mm
